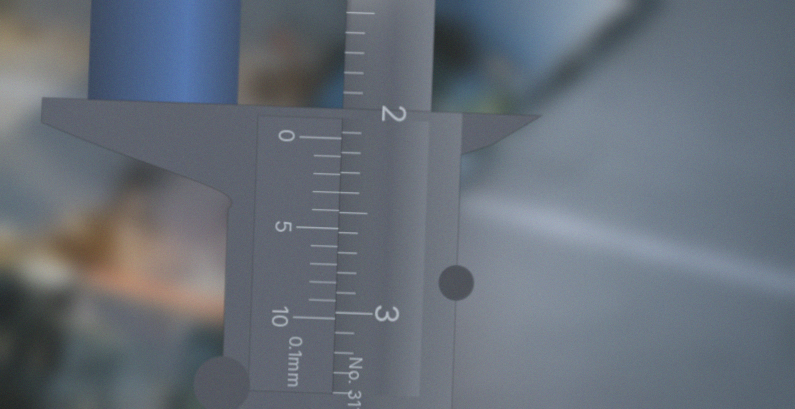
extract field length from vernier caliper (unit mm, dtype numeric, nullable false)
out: 21.3 mm
